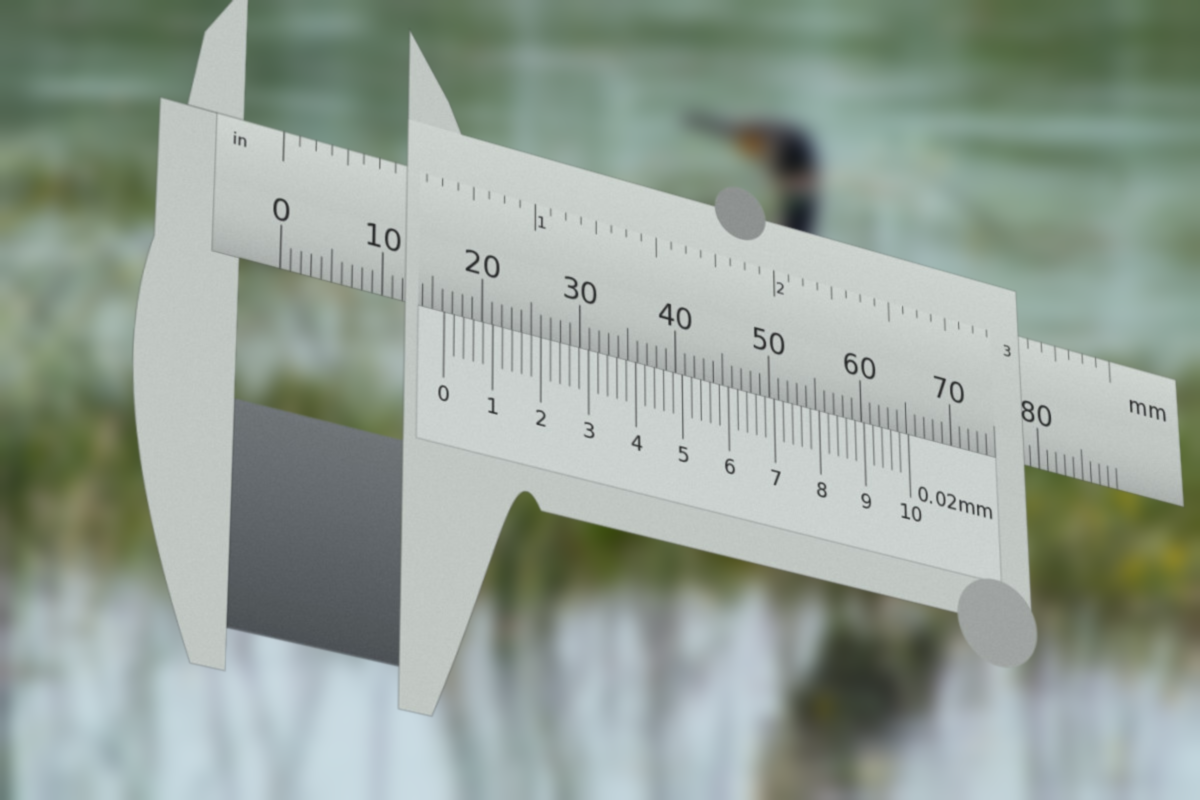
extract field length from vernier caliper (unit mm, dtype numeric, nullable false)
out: 16.2 mm
